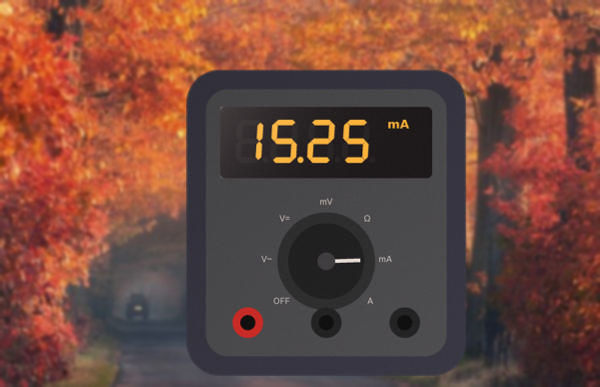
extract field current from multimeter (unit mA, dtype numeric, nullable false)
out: 15.25 mA
